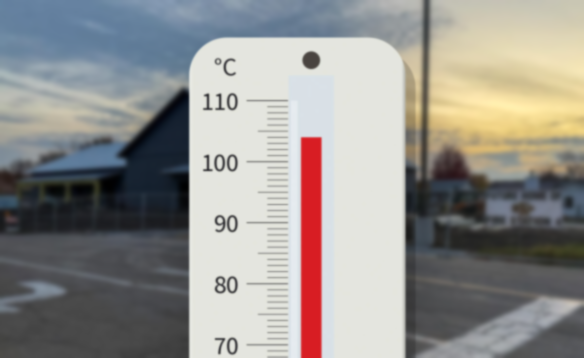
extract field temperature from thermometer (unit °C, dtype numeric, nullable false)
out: 104 °C
